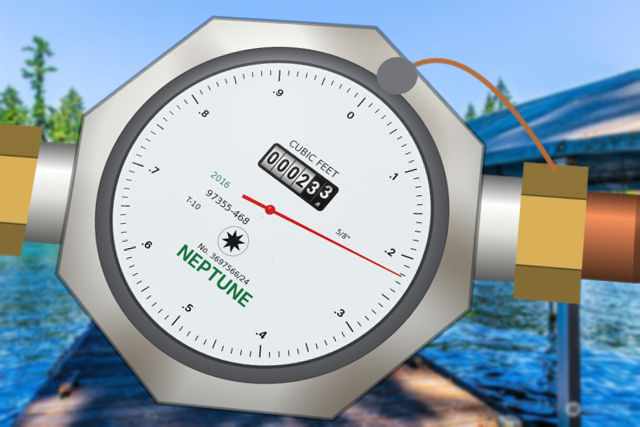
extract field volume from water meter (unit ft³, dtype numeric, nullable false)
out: 233.22 ft³
